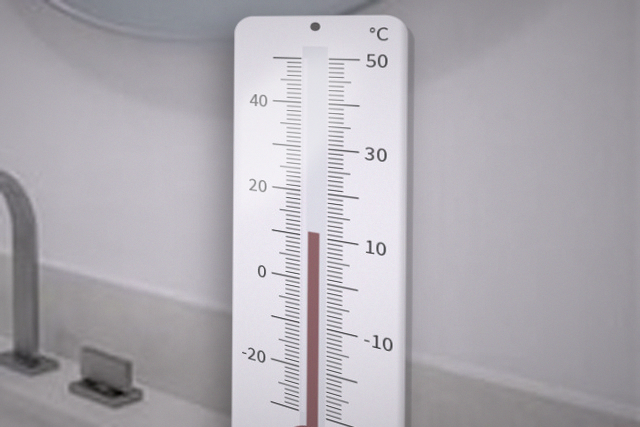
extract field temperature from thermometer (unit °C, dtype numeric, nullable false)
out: 11 °C
